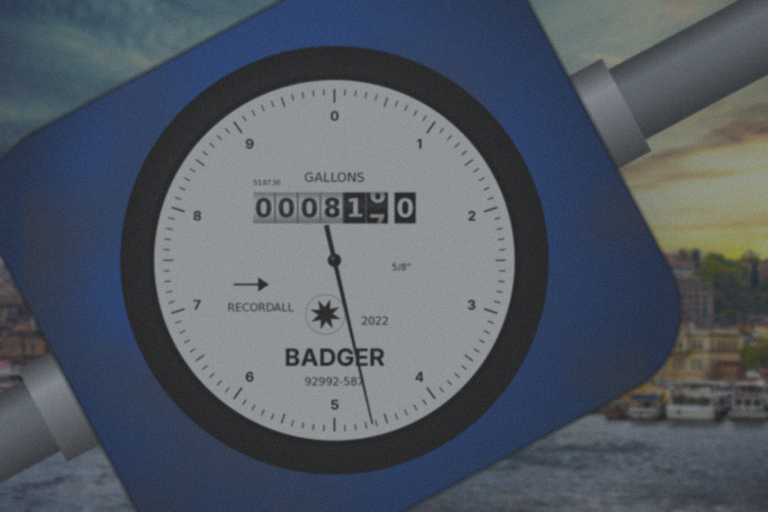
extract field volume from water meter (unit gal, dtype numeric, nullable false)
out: 8164.6 gal
